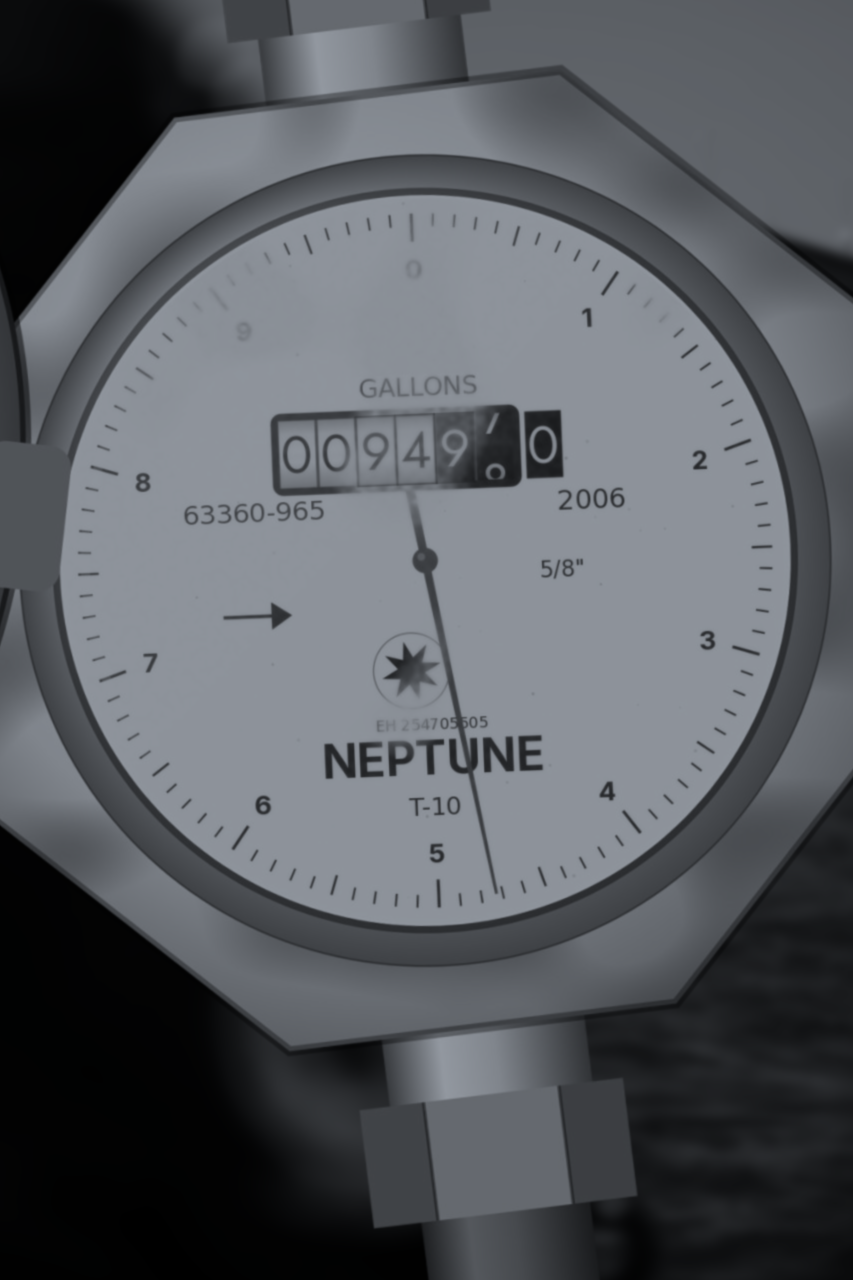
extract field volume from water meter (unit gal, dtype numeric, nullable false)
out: 94974.7 gal
